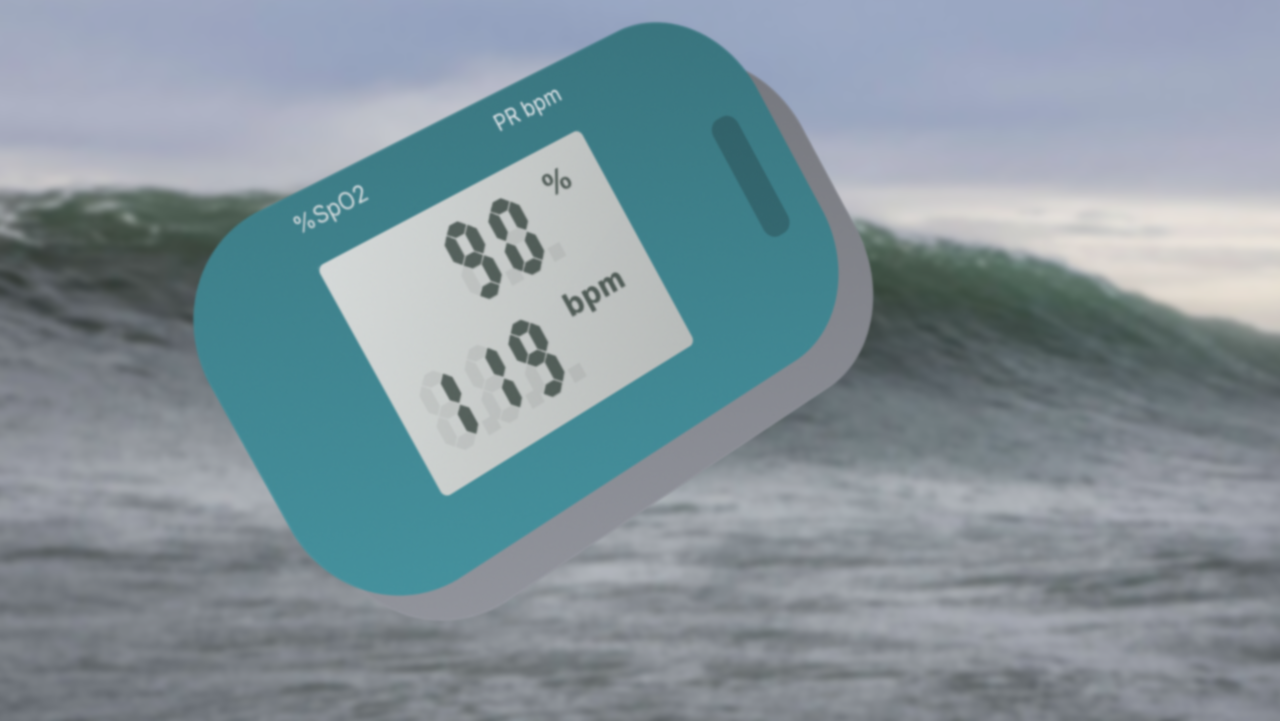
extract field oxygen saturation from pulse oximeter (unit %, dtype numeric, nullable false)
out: 90 %
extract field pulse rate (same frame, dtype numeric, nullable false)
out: 119 bpm
